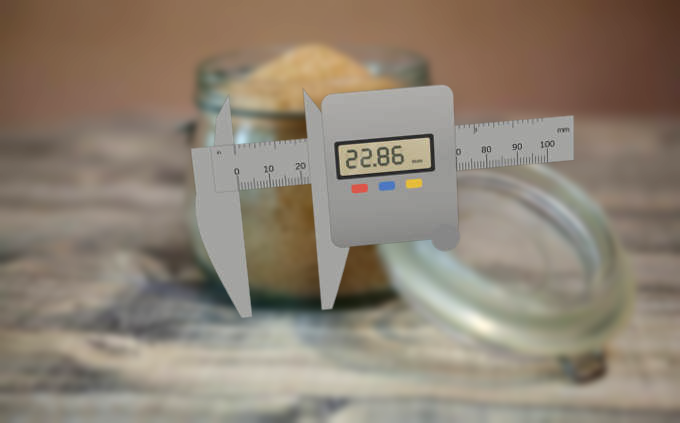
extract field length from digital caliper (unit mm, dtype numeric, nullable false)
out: 22.86 mm
